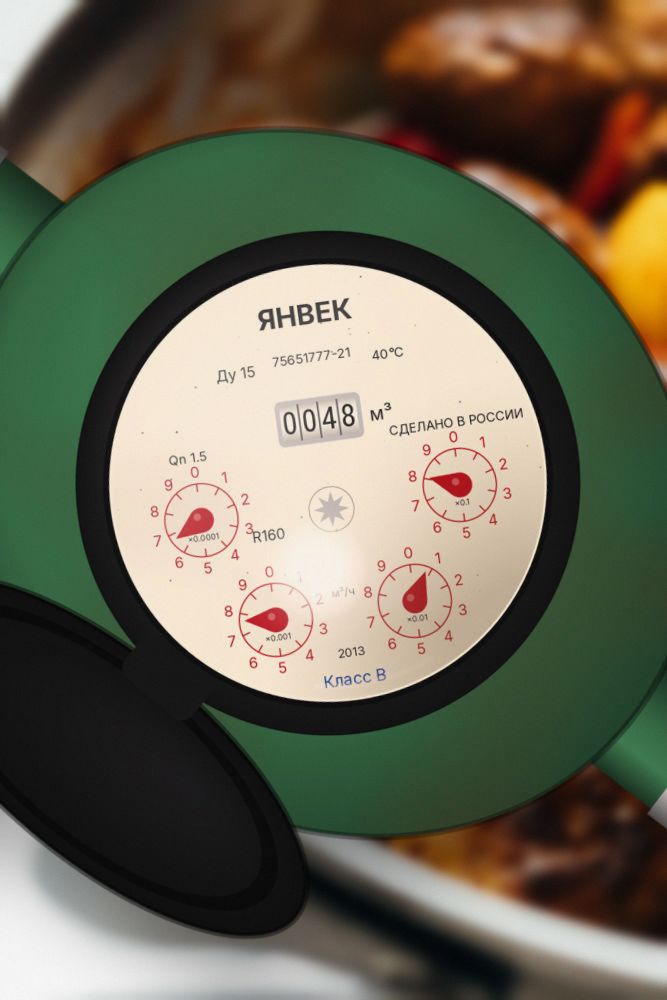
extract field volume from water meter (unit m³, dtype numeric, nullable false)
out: 48.8076 m³
